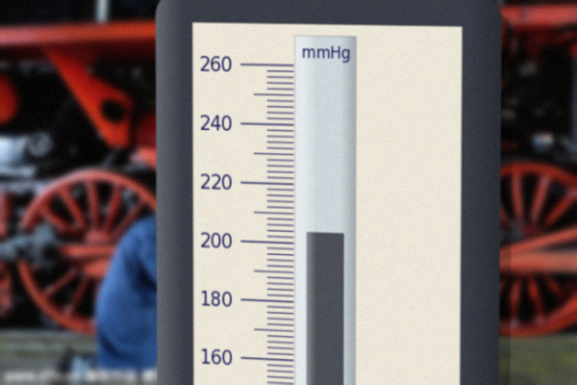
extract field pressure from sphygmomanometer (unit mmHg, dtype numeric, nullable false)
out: 204 mmHg
